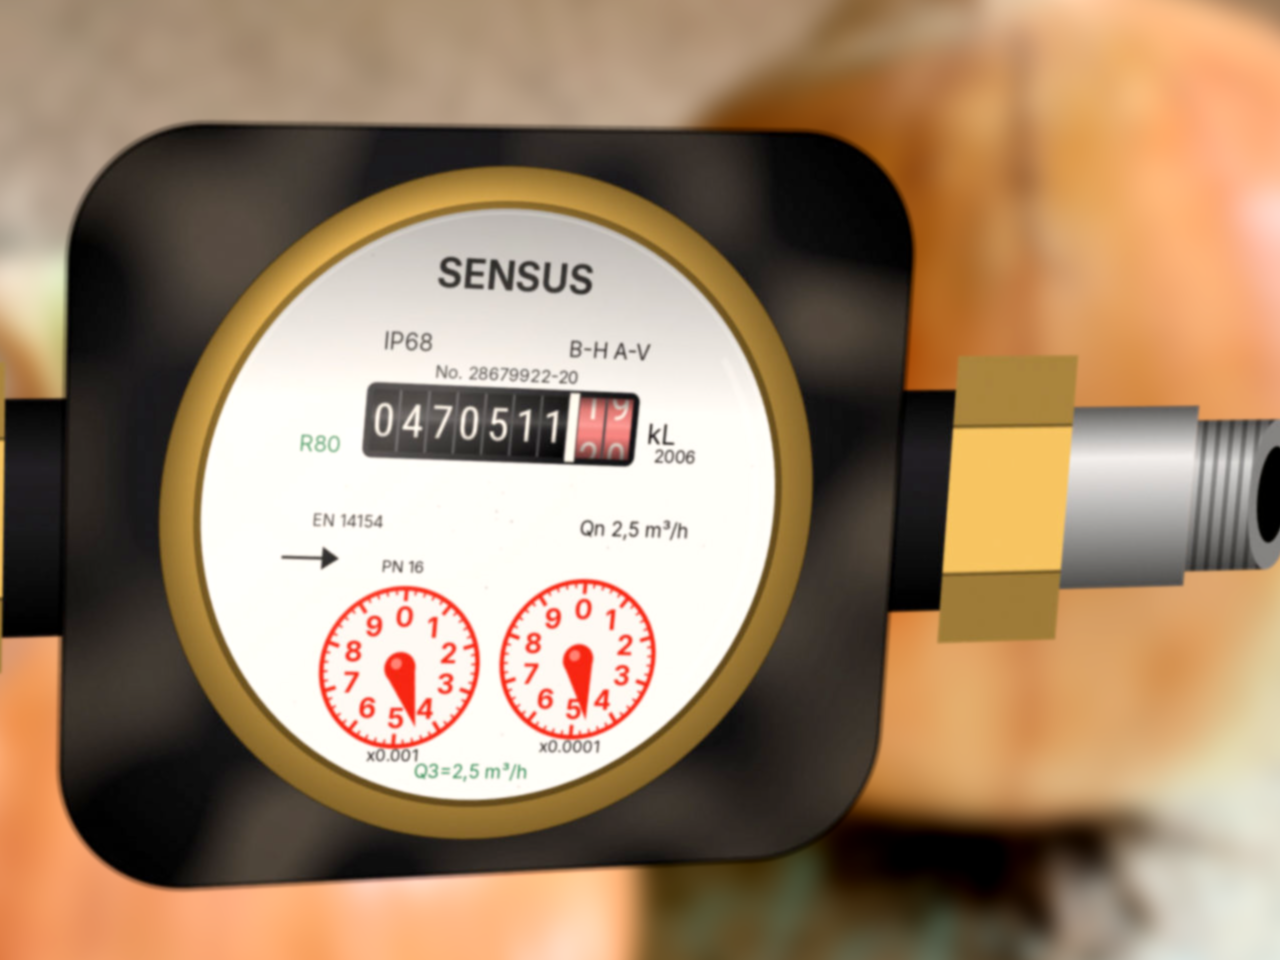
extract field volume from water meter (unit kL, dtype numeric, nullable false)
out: 470511.1944 kL
